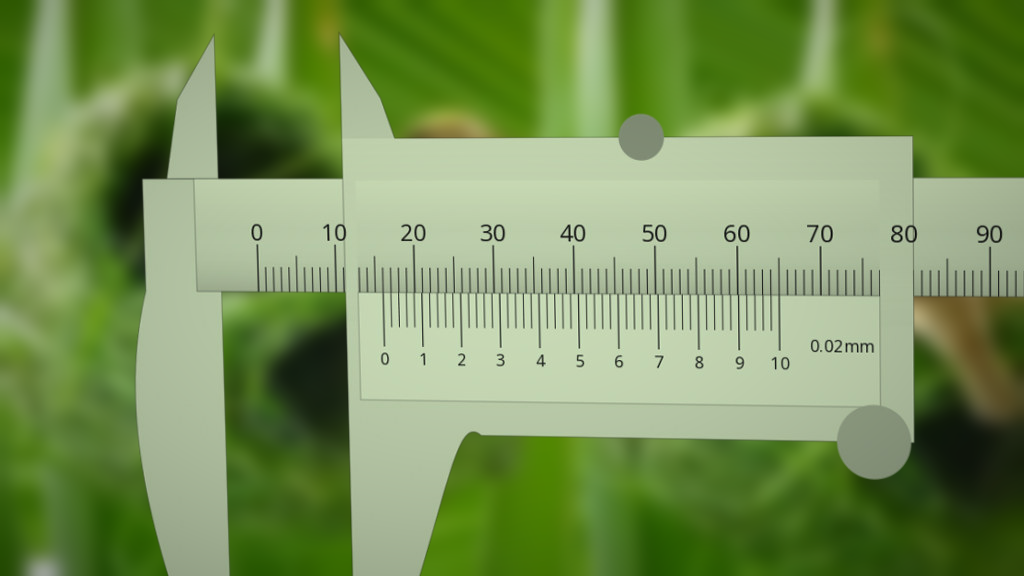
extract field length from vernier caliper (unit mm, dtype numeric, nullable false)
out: 16.0 mm
